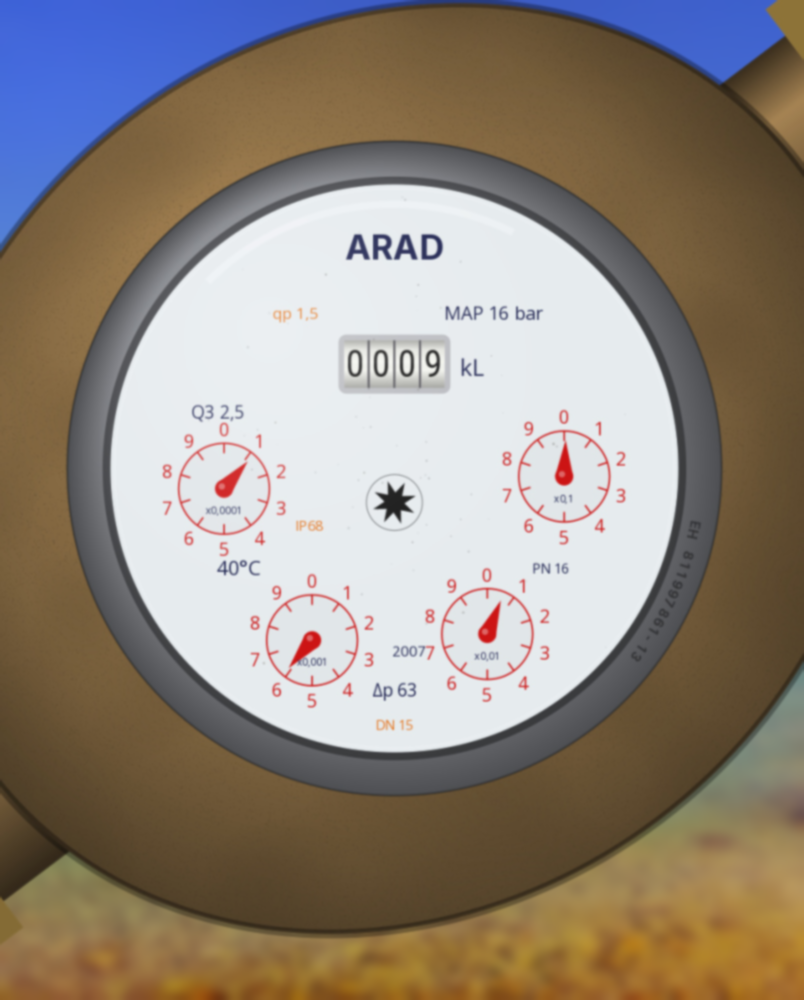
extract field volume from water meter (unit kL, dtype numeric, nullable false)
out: 9.0061 kL
